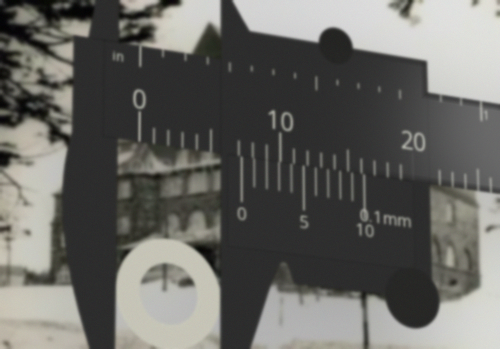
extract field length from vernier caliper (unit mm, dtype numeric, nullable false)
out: 7.2 mm
